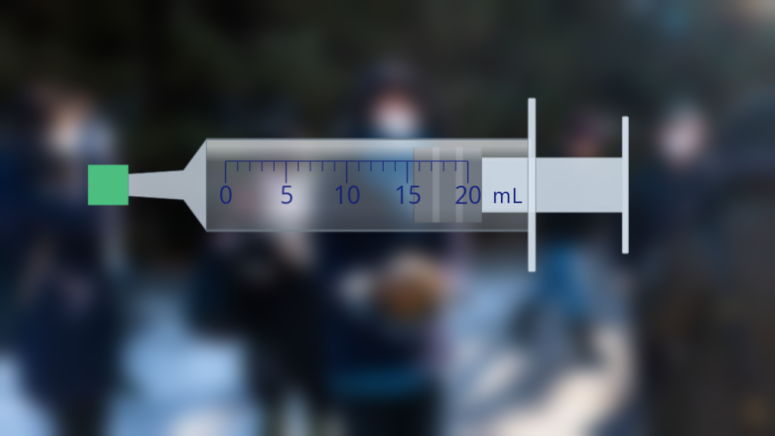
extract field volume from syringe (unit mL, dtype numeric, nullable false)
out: 15.5 mL
